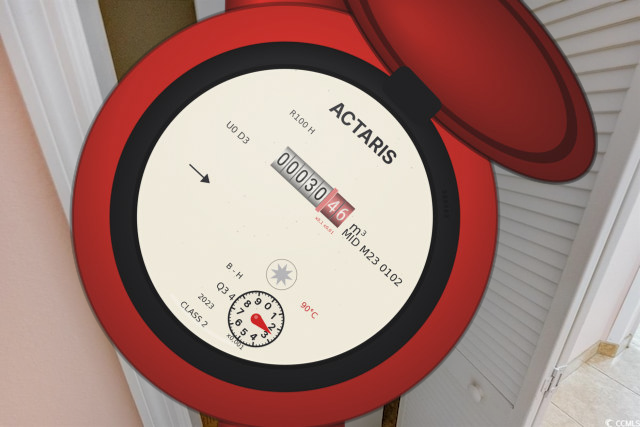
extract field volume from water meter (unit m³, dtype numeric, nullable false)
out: 30.462 m³
